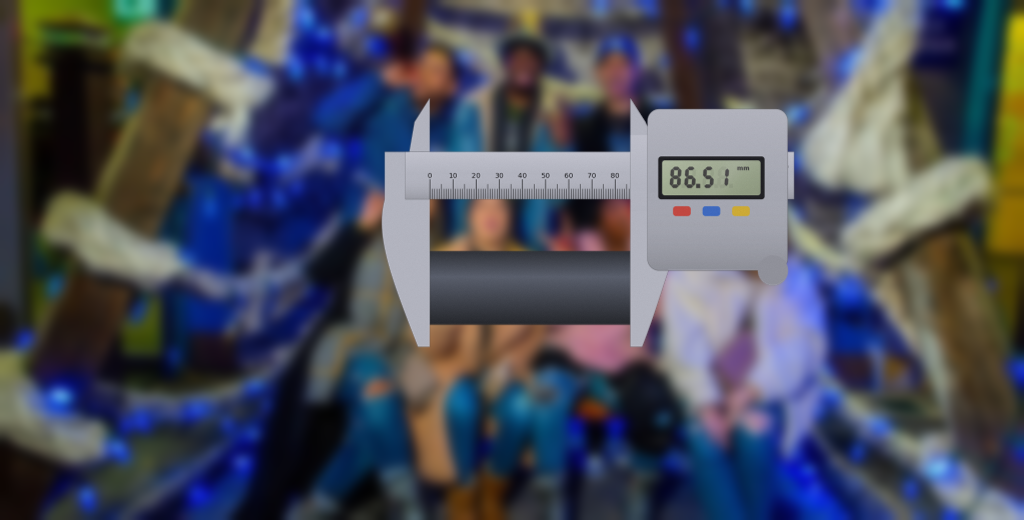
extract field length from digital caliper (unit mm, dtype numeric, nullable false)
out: 86.51 mm
